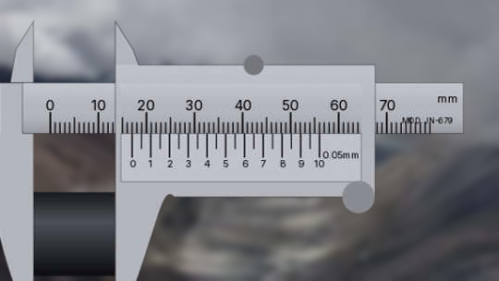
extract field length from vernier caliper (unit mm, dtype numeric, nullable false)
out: 17.0 mm
